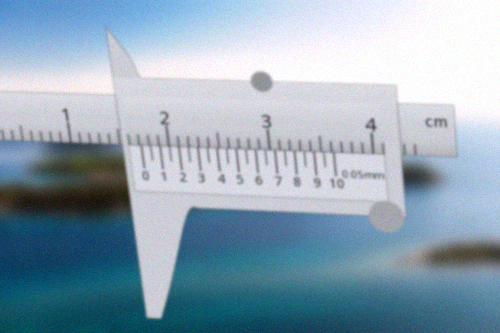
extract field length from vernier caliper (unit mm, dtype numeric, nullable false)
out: 17.2 mm
